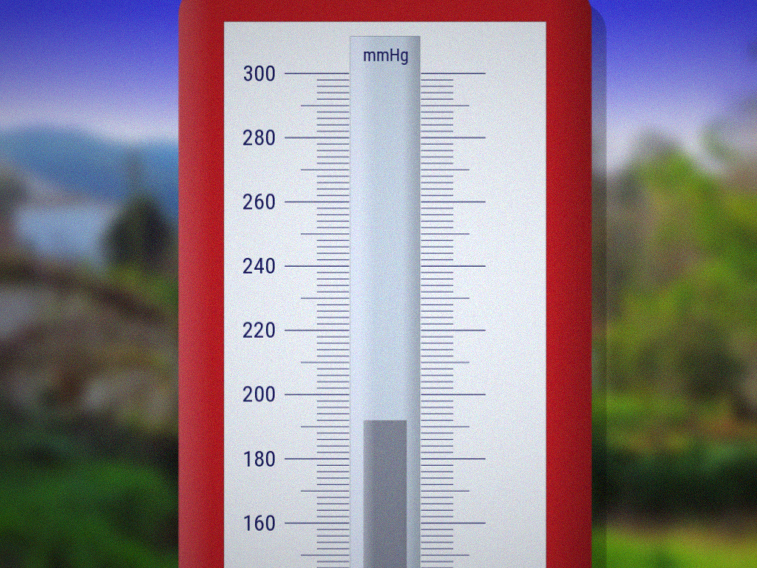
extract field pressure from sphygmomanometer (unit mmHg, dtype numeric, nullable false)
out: 192 mmHg
